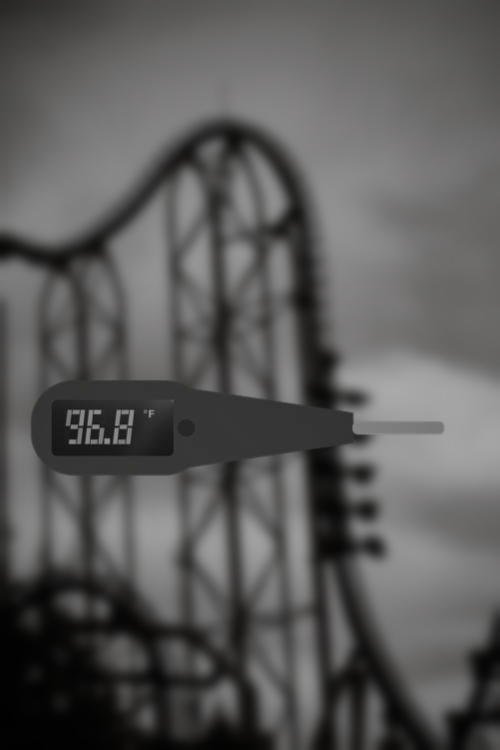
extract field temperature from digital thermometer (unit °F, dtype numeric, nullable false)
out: 96.8 °F
